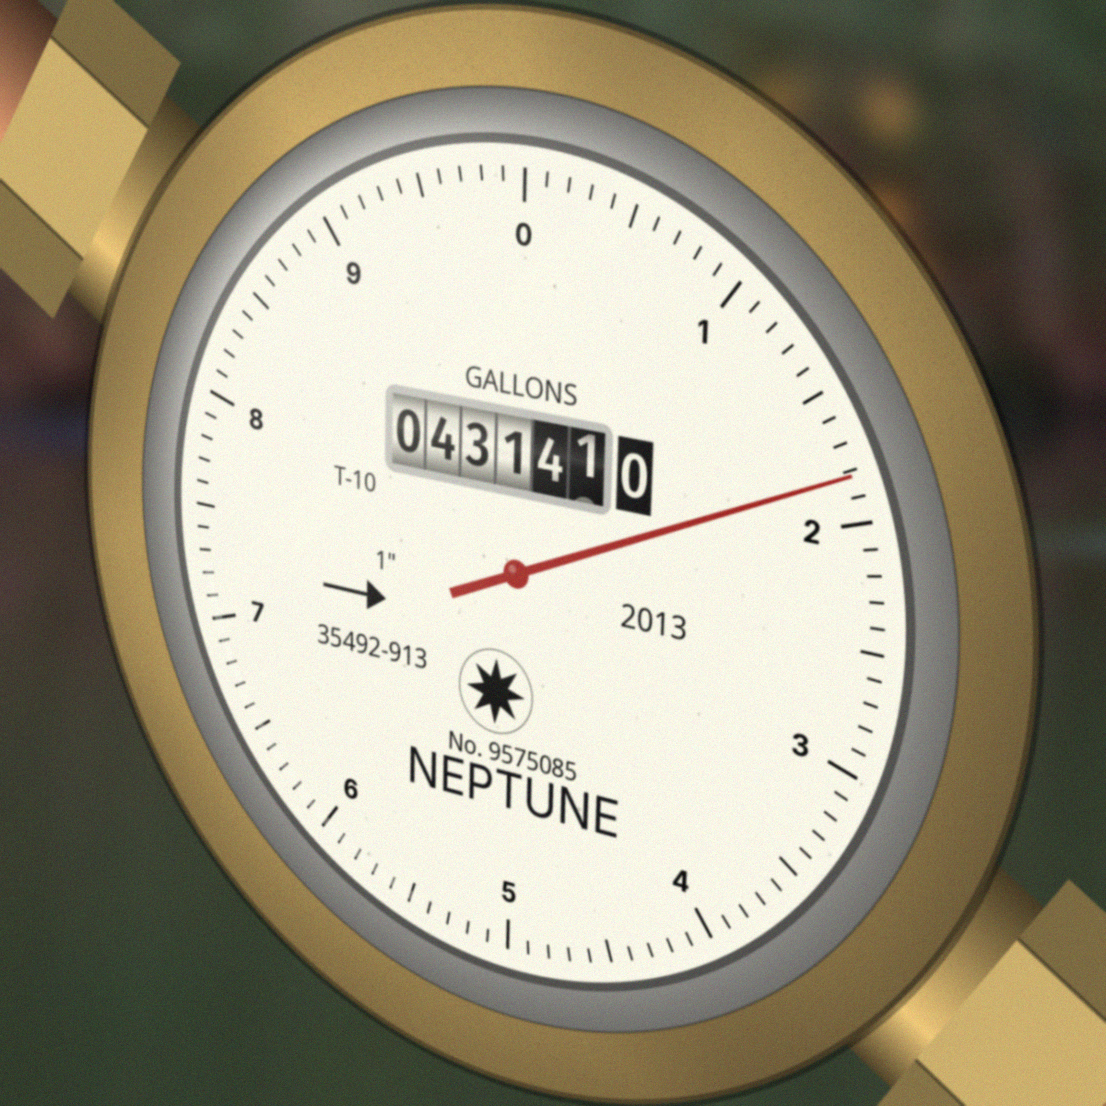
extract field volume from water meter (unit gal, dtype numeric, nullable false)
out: 431411.8 gal
